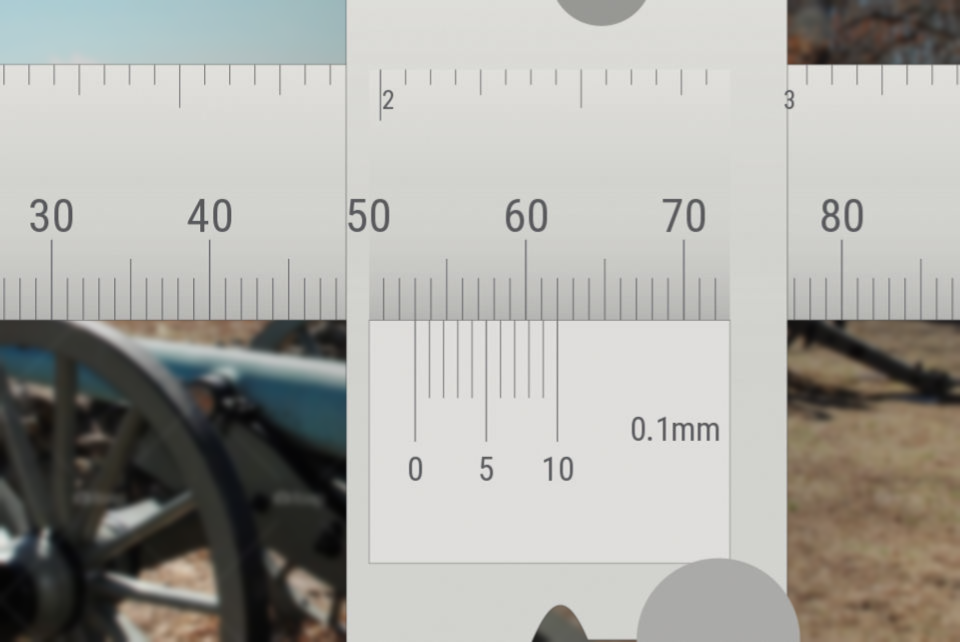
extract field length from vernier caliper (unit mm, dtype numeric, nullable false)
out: 53.0 mm
